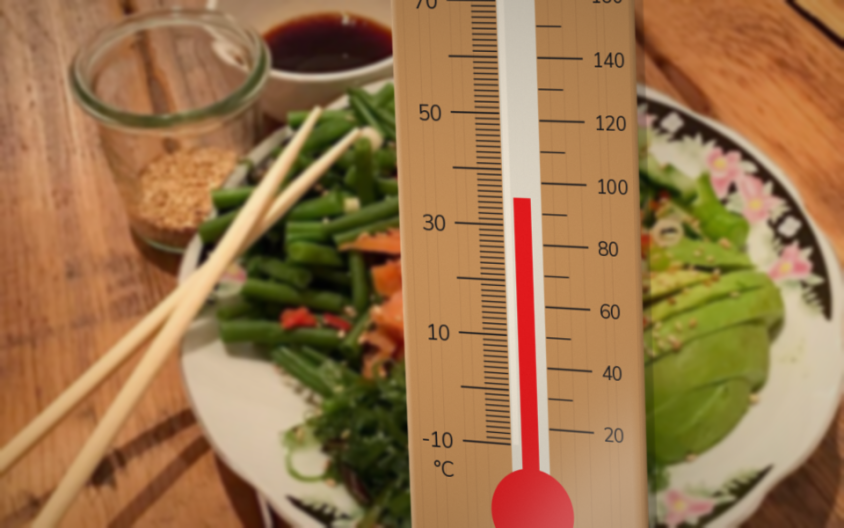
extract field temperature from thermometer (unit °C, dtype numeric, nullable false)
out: 35 °C
